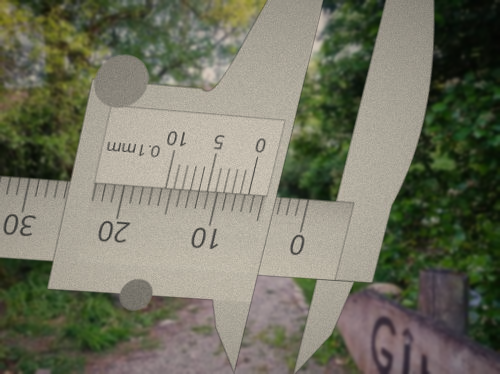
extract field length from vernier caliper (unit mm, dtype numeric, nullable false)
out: 6.6 mm
